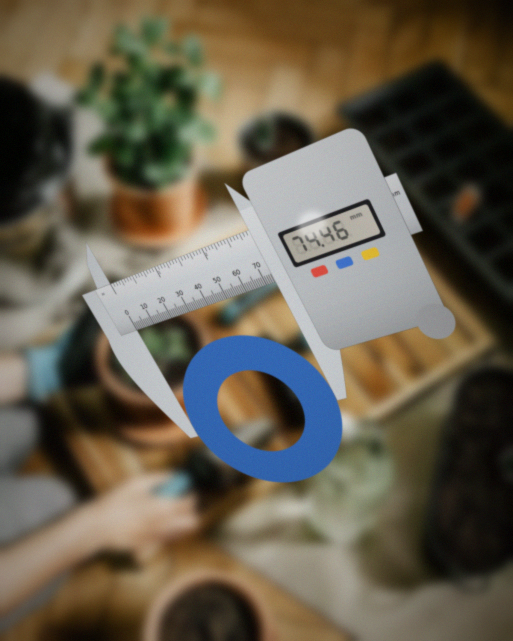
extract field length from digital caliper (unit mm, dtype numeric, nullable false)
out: 74.46 mm
